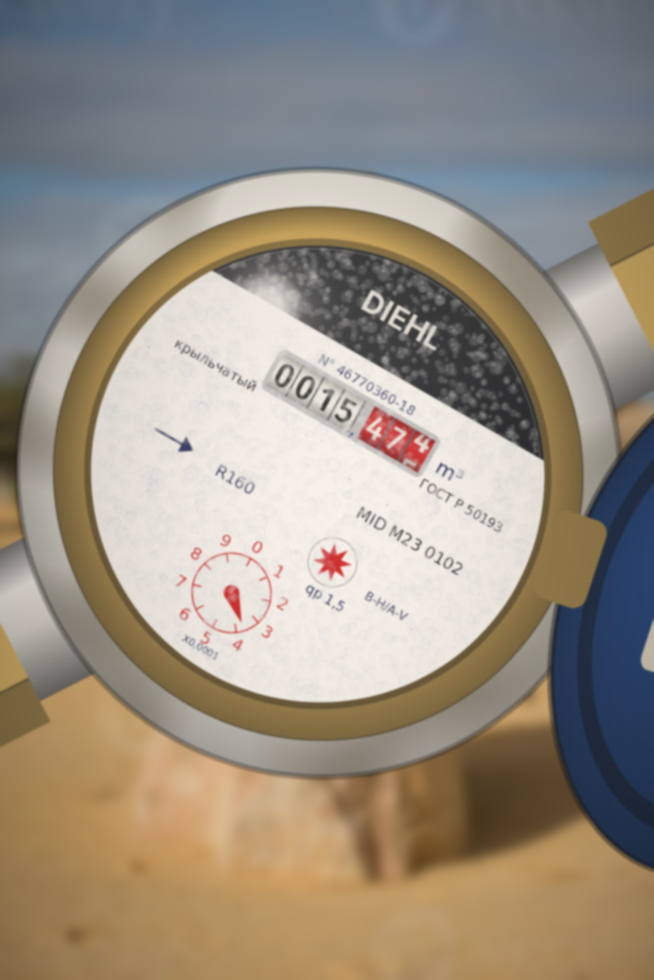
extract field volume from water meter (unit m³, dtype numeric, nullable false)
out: 15.4743 m³
